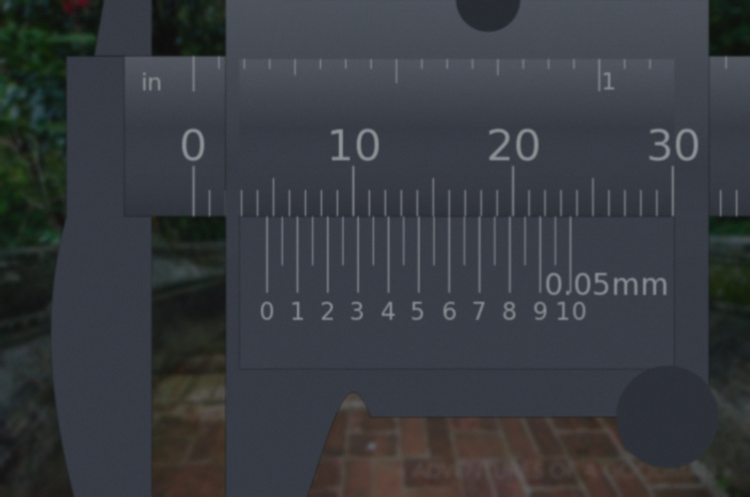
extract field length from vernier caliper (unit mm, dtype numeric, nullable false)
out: 4.6 mm
